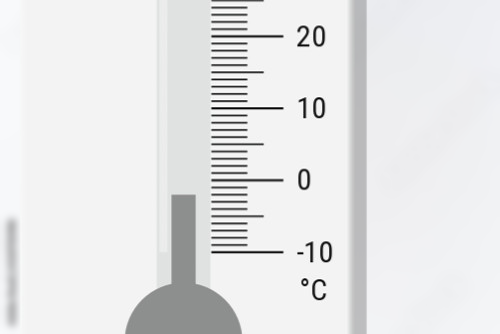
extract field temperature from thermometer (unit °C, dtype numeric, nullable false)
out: -2 °C
